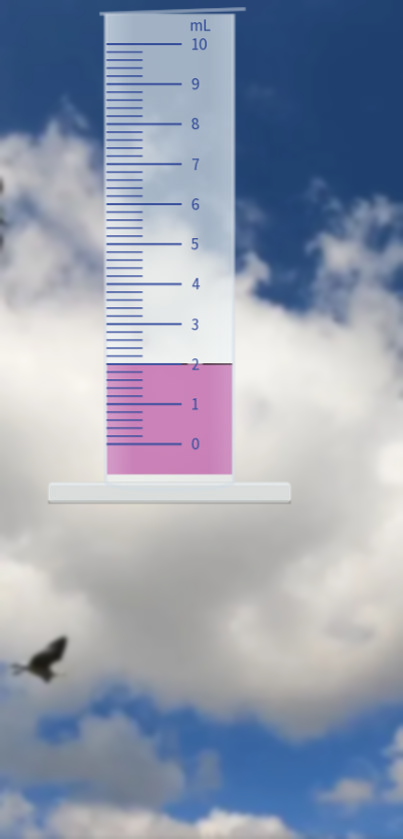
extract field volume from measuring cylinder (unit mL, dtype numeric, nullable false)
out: 2 mL
